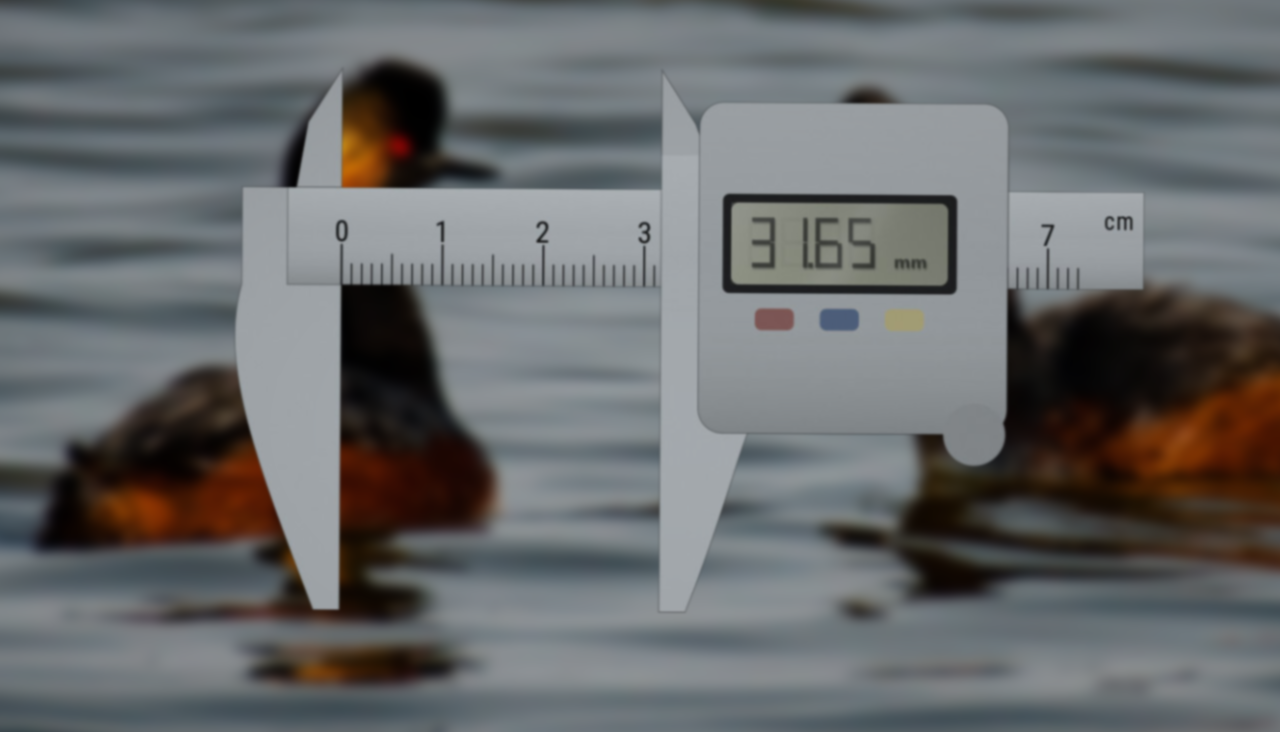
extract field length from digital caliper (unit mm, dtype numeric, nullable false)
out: 31.65 mm
